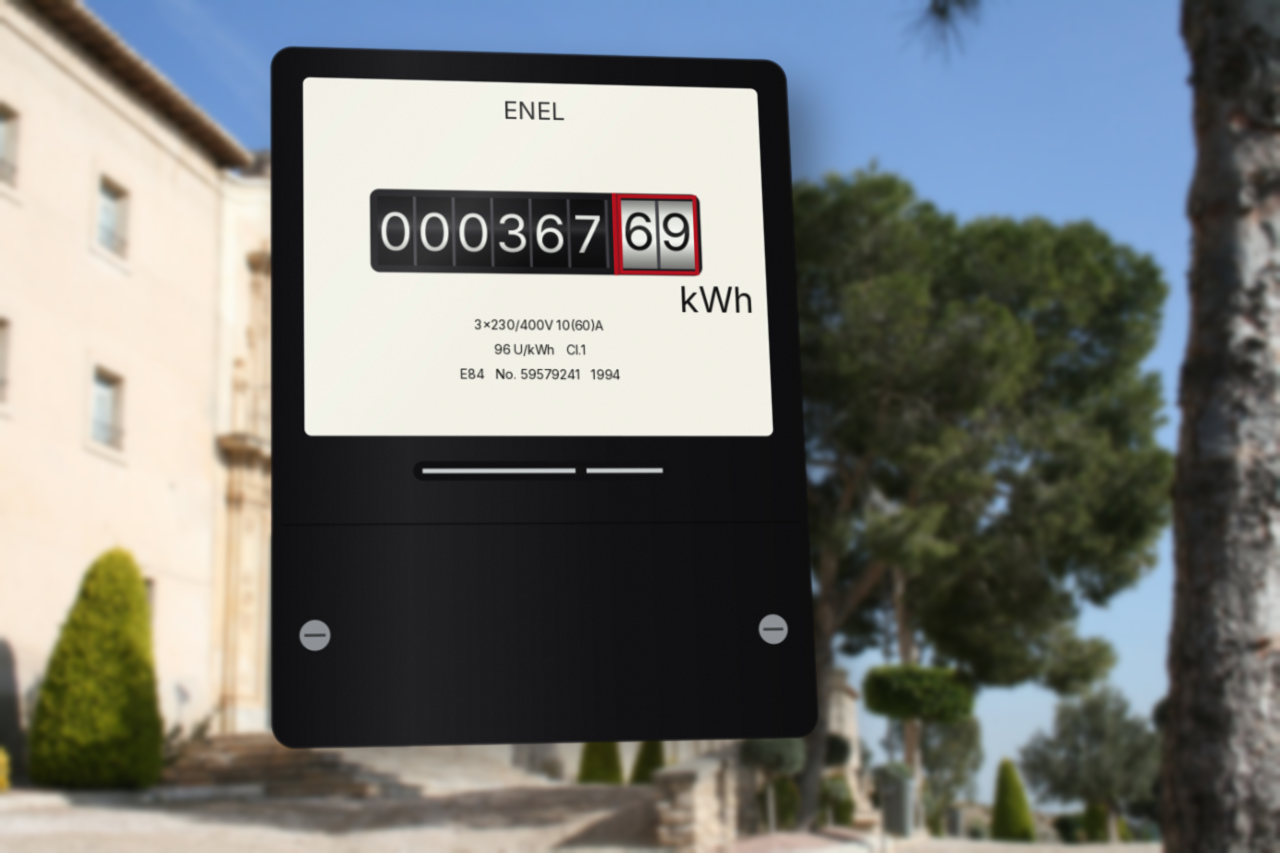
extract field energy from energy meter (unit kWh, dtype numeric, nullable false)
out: 367.69 kWh
